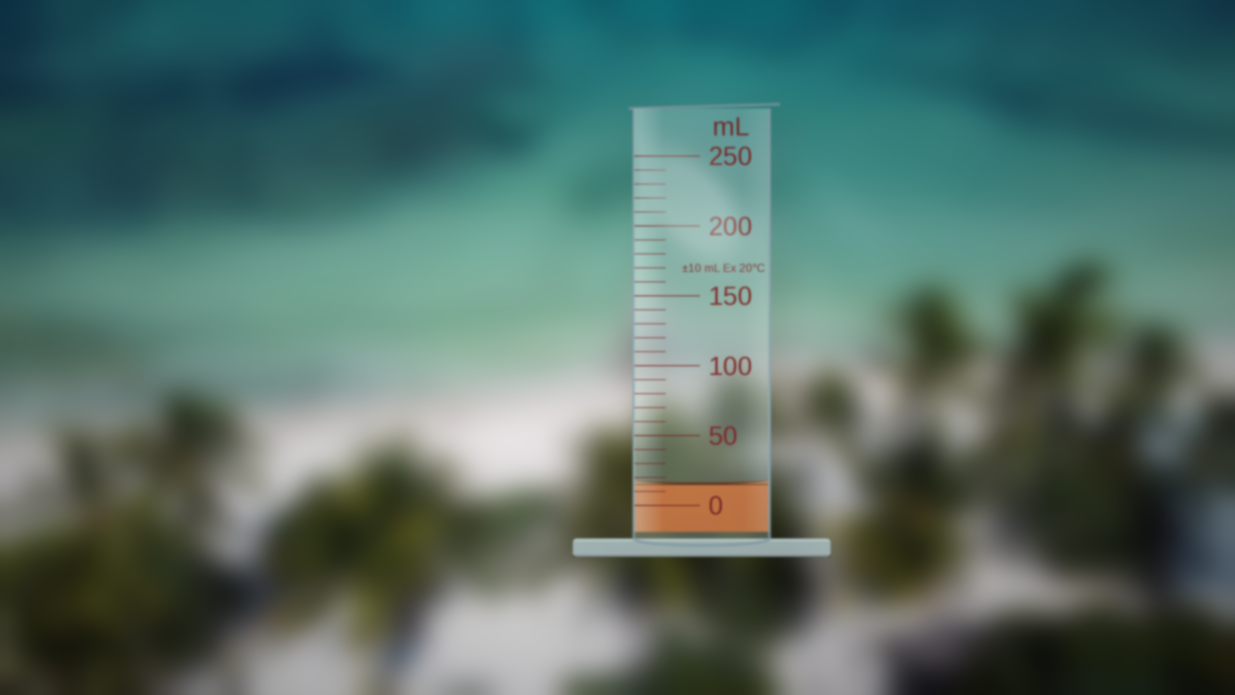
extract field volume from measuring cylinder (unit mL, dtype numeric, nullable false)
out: 15 mL
